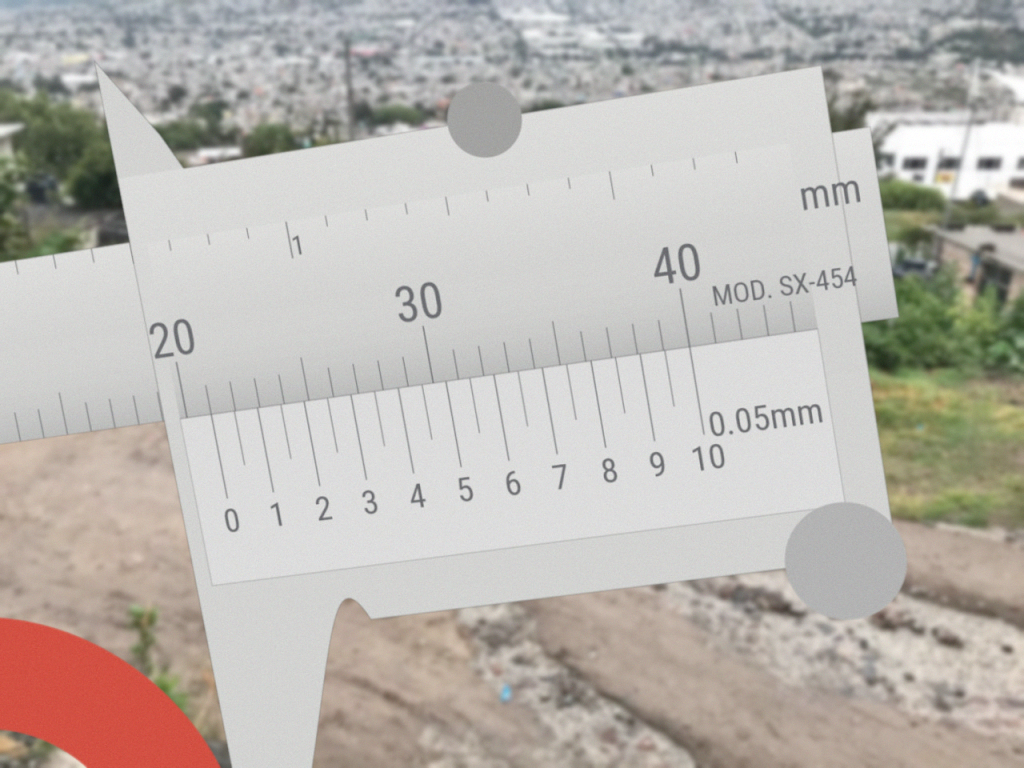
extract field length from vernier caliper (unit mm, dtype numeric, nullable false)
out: 21.00 mm
